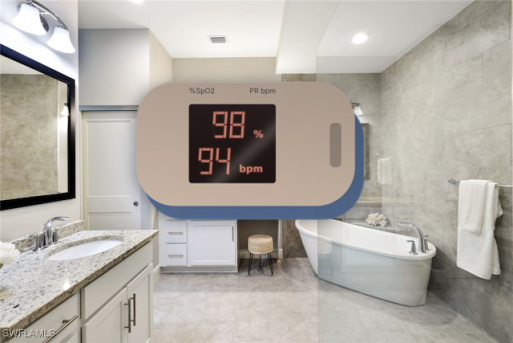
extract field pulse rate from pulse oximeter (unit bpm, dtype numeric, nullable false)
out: 94 bpm
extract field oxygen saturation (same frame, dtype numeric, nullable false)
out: 98 %
